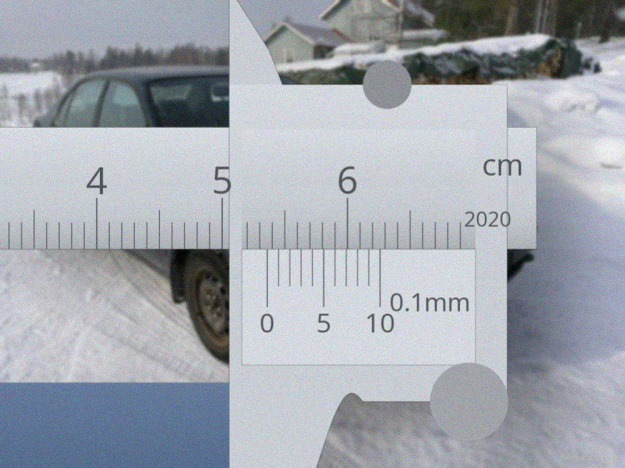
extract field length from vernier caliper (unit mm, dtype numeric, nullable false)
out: 53.6 mm
